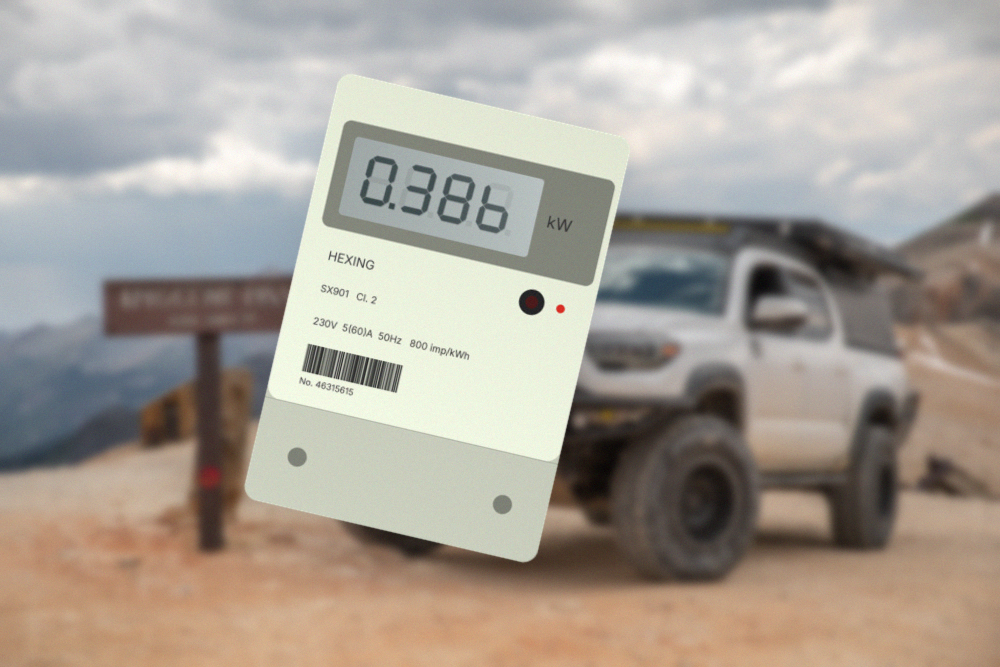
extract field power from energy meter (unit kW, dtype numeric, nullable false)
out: 0.386 kW
